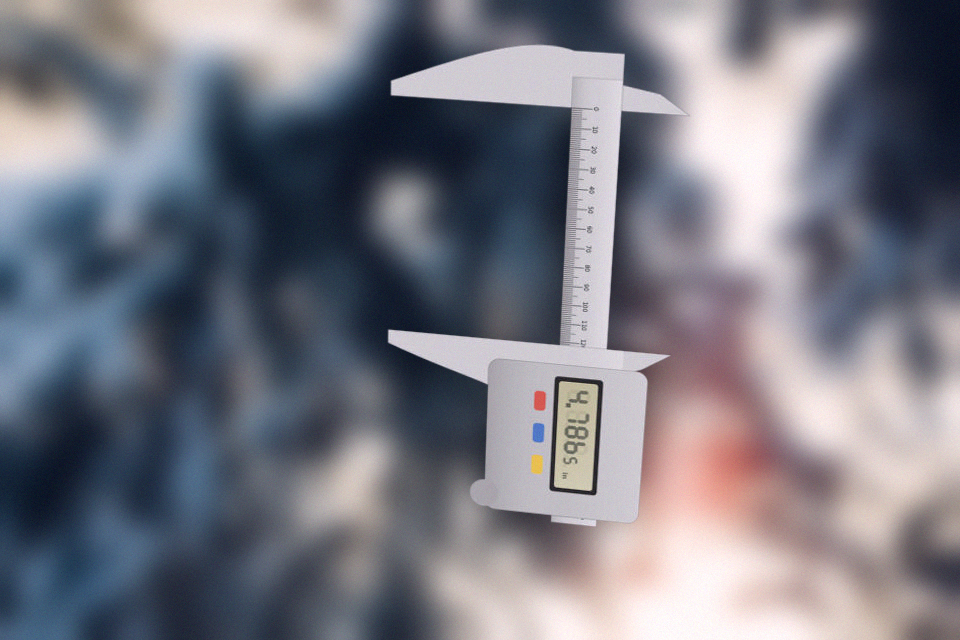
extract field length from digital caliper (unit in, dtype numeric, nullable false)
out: 4.7865 in
